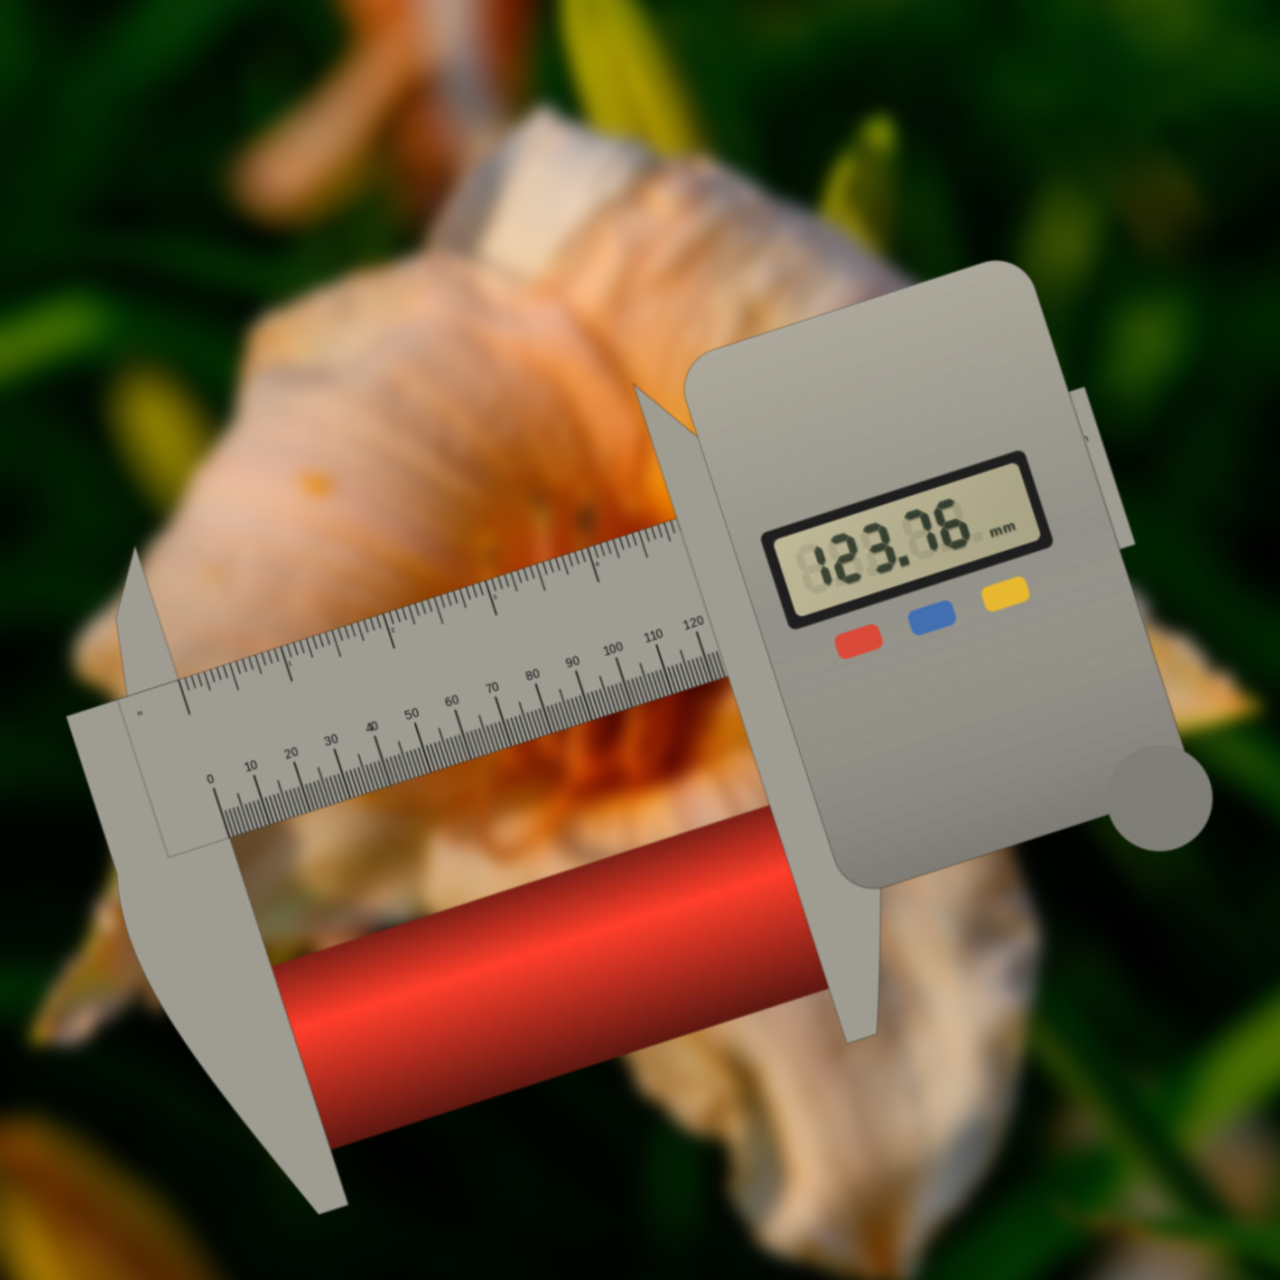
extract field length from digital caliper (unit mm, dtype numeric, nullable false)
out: 123.76 mm
